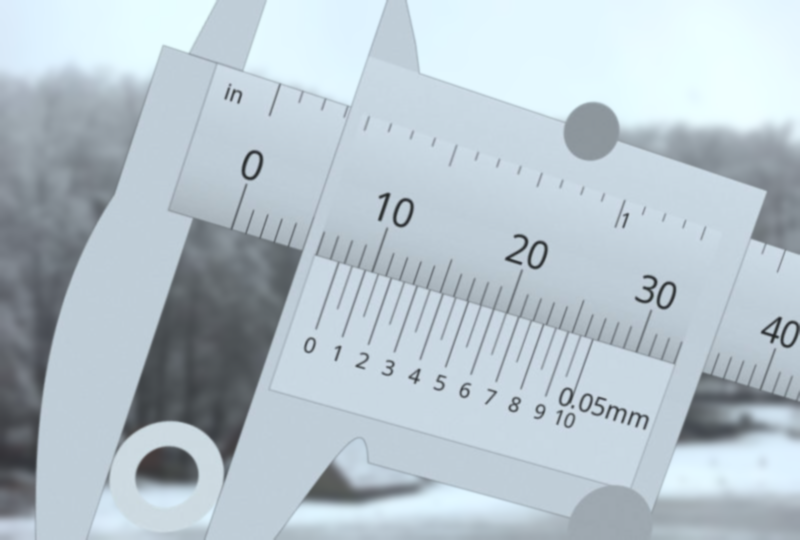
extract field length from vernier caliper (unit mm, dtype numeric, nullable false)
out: 7.6 mm
